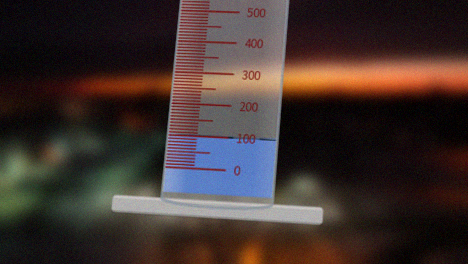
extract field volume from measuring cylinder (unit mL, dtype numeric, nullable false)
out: 100 mL
